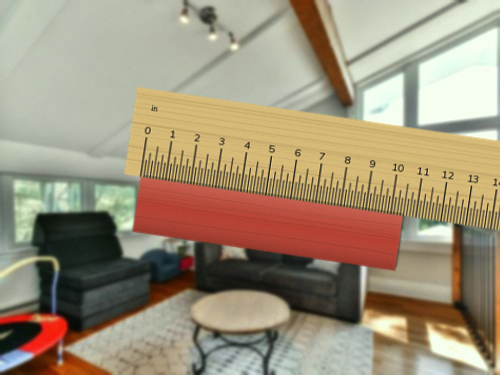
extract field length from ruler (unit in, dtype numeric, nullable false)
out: 10.5 in
